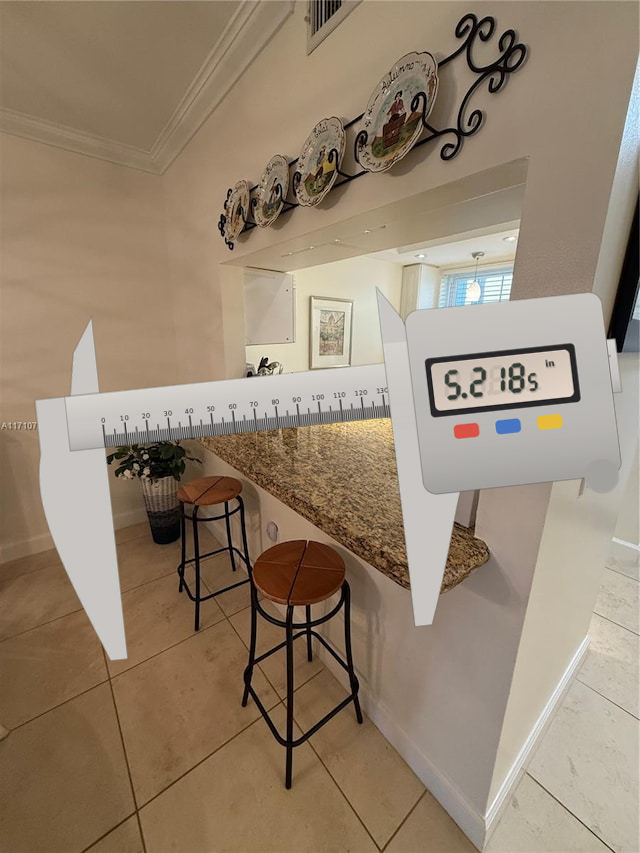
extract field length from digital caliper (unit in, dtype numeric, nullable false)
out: 5.2185 in
